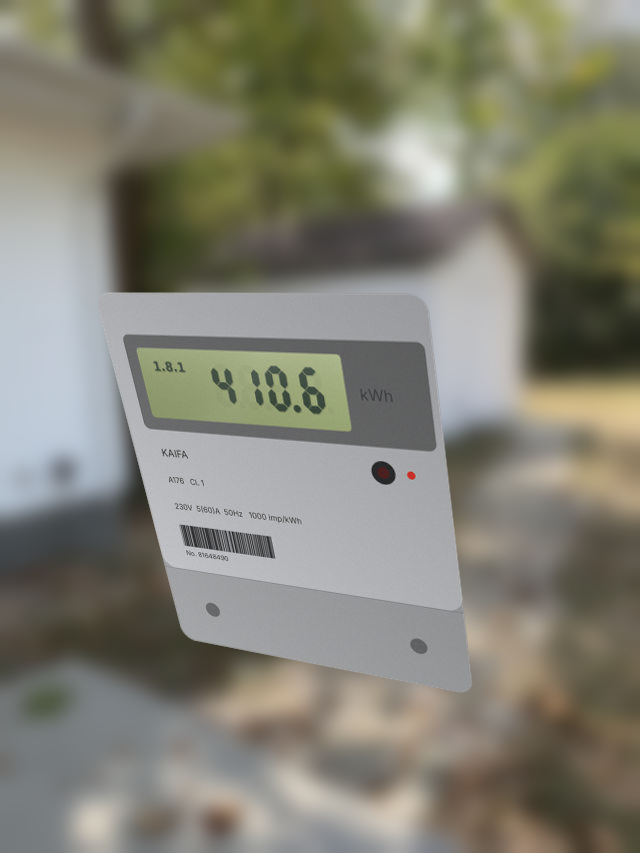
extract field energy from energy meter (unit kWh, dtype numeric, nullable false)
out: 410.6 kWh
